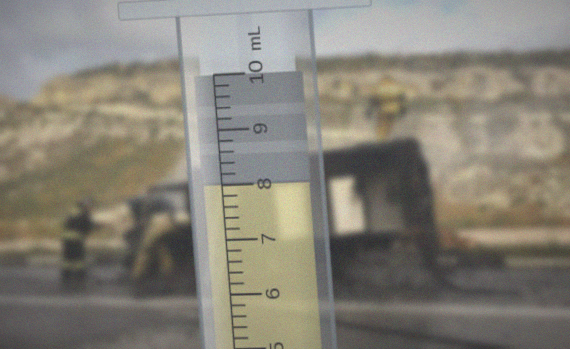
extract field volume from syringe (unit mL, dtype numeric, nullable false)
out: 8 mL
